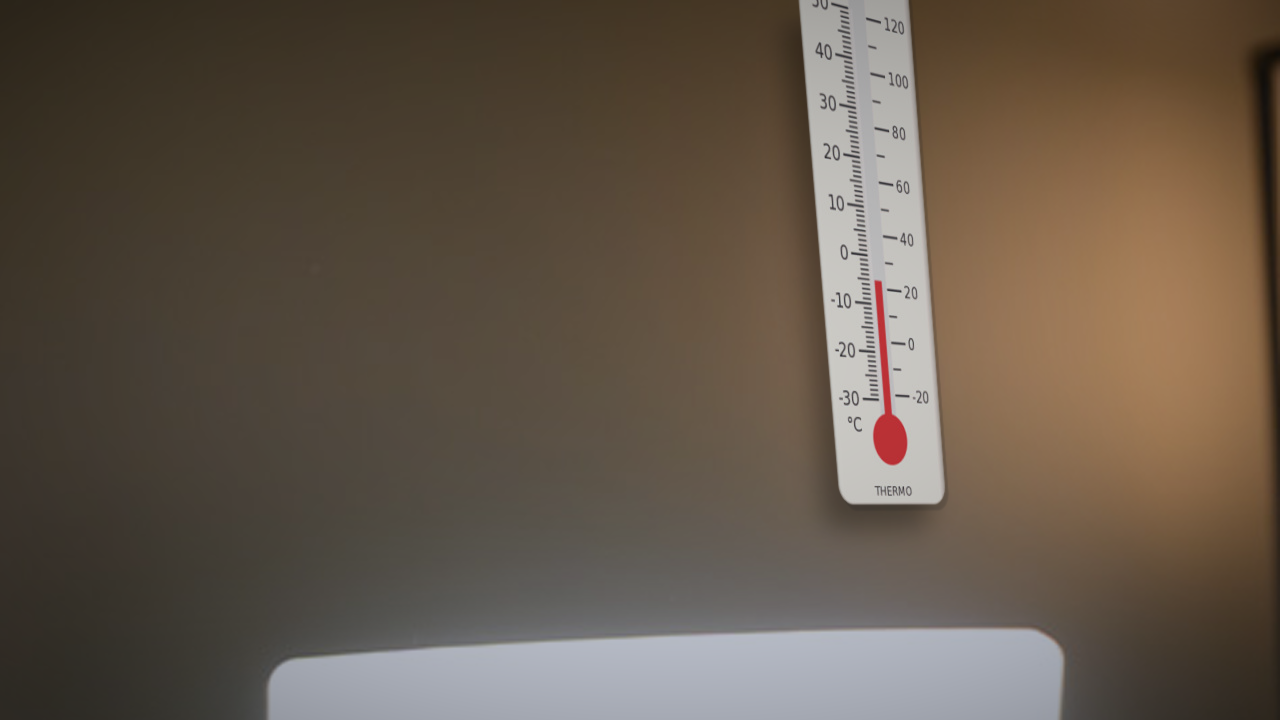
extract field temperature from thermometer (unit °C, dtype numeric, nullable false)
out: -5 °C
